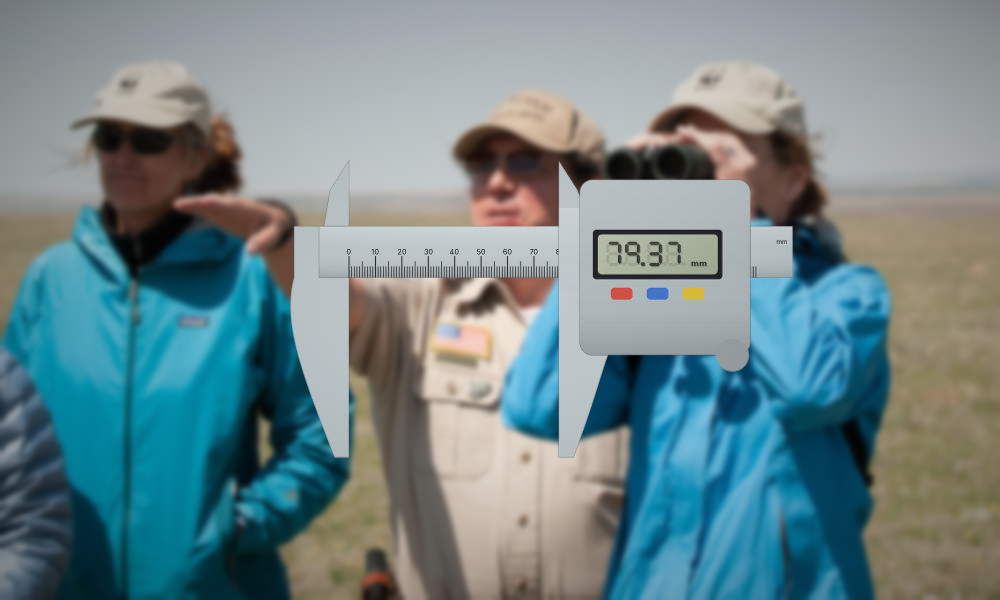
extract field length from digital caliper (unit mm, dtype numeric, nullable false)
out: 79.37 mm
